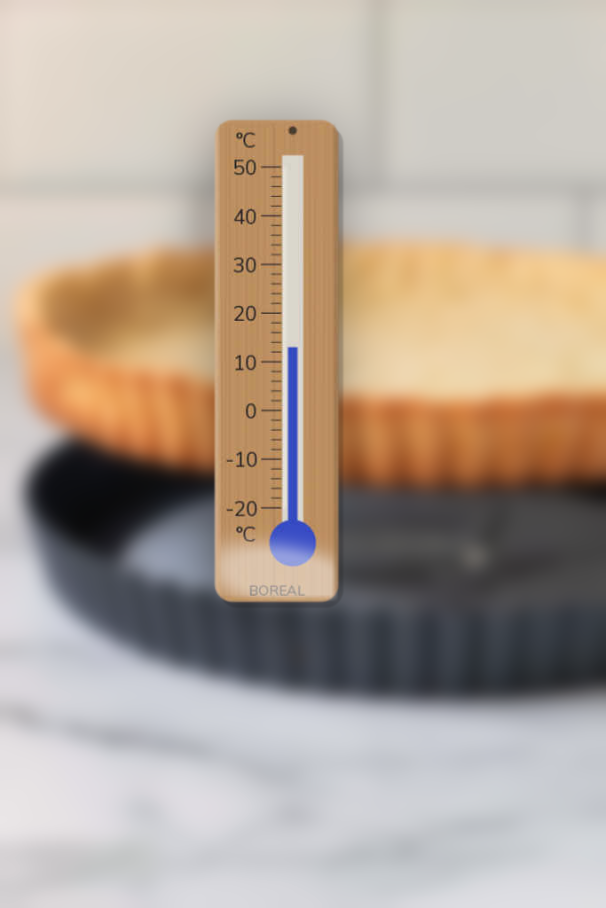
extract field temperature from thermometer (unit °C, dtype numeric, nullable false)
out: 13 °C
